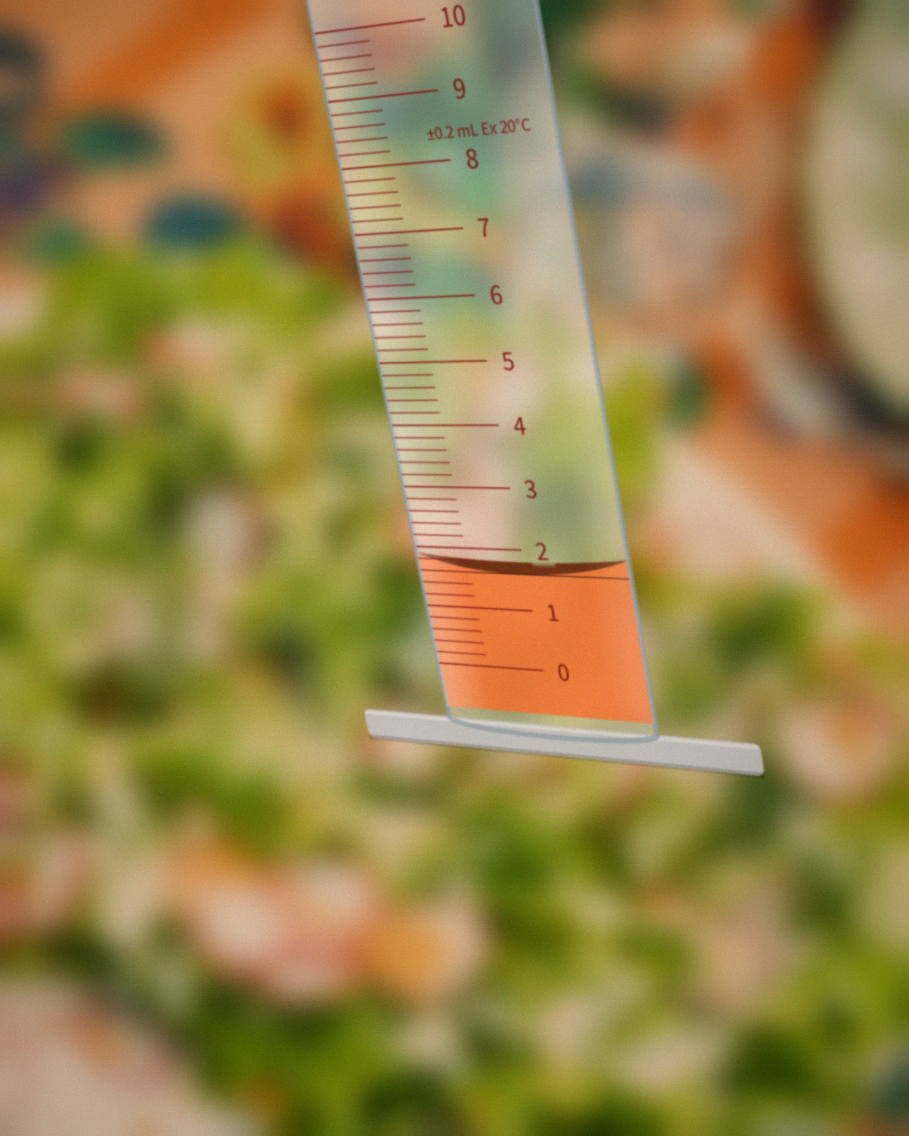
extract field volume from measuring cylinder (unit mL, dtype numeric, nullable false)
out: 1.6 mL
